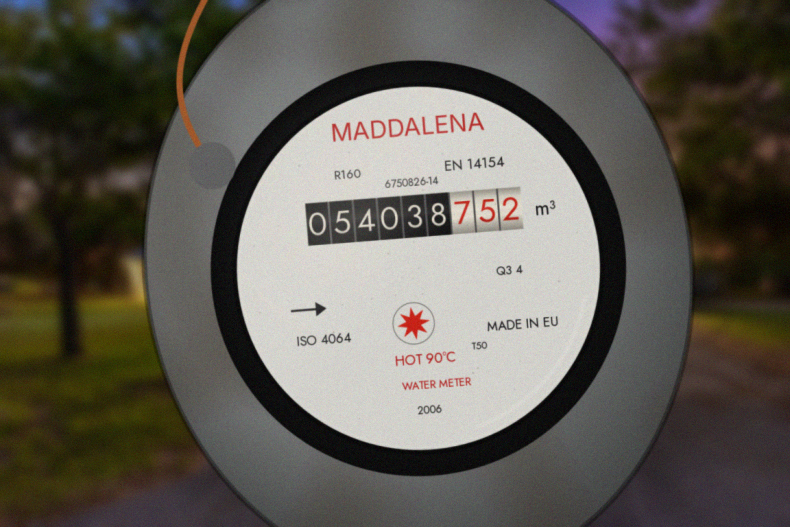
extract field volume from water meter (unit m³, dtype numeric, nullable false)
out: 54038.752 m³
